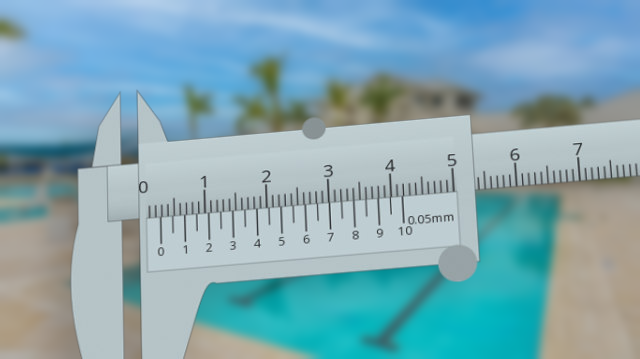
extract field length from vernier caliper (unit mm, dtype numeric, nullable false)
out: 2.8 mm
